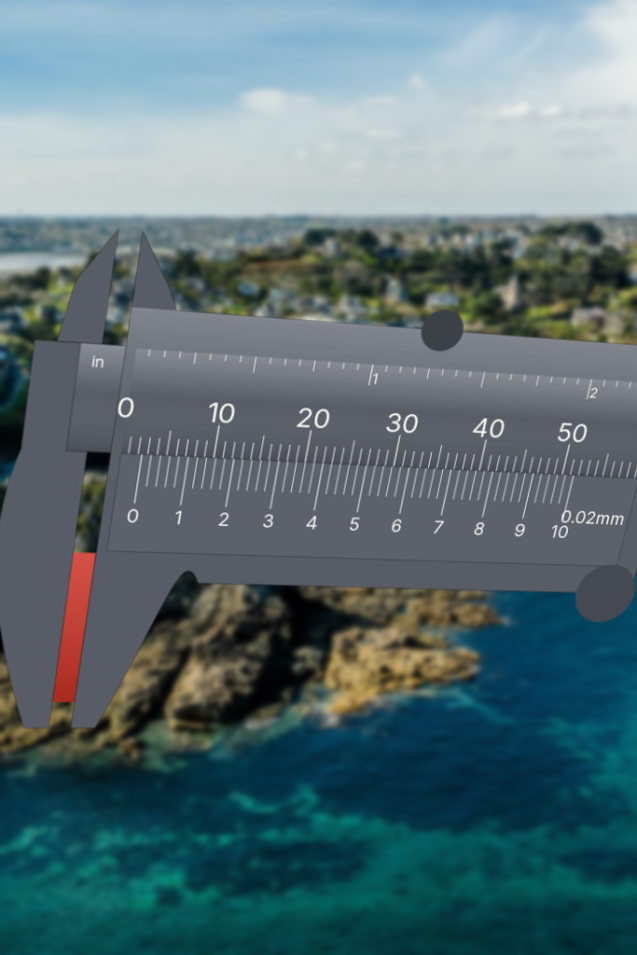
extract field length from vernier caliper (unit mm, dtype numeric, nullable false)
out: 2.4 mm
